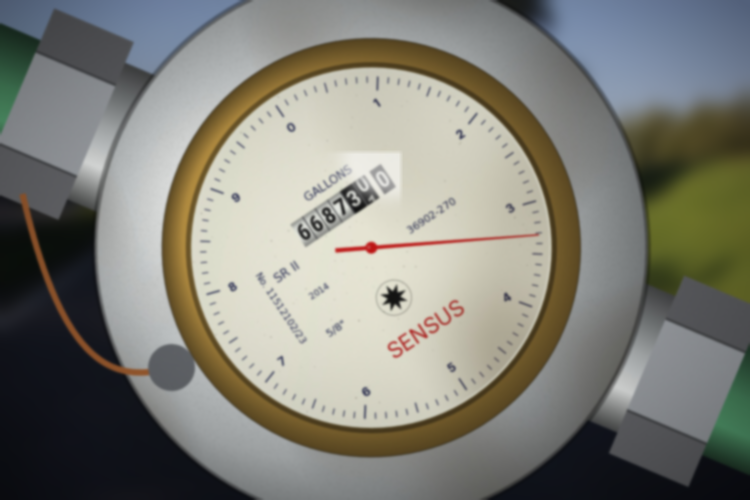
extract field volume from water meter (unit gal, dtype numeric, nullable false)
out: 6687303.3 gal
